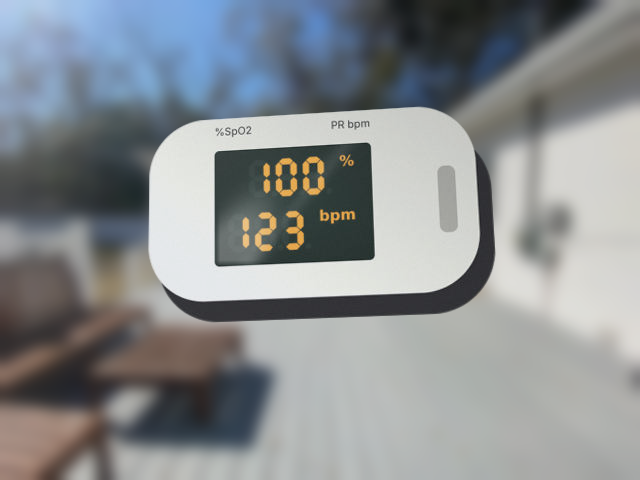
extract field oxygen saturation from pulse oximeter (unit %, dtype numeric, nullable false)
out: 100 %
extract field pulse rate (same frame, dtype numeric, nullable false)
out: 123 bpm
